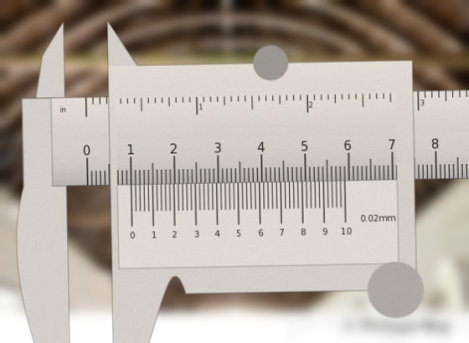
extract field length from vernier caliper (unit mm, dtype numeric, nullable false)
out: 10.0 mm
